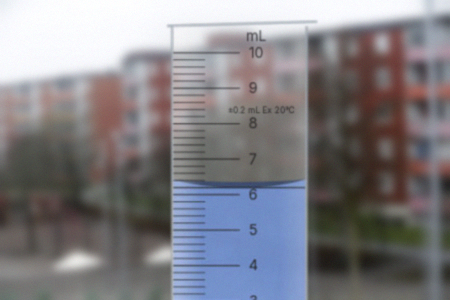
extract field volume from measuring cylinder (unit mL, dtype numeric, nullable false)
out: 6.2 mL
